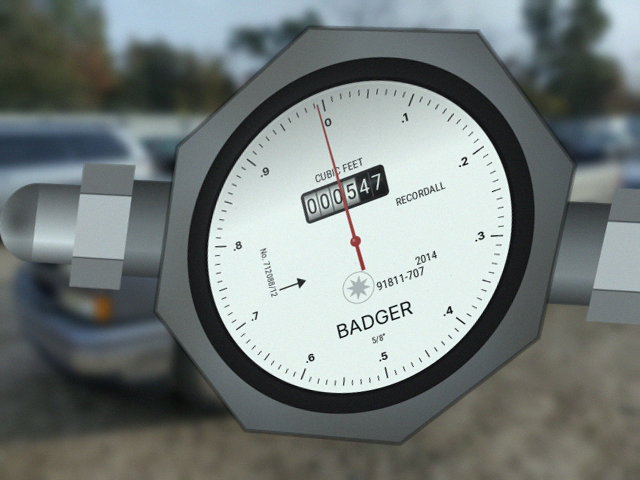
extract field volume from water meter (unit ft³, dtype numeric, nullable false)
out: 546.99 ft³
